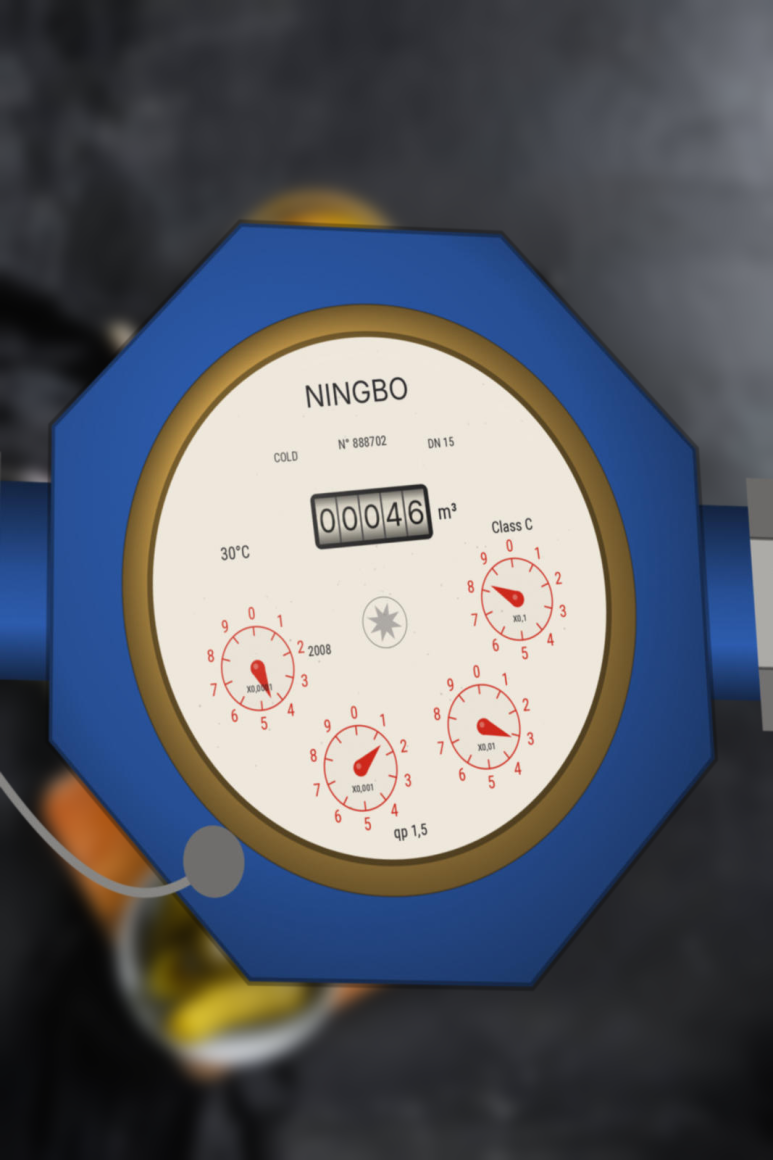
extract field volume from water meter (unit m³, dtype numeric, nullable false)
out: 46.8314 m³
